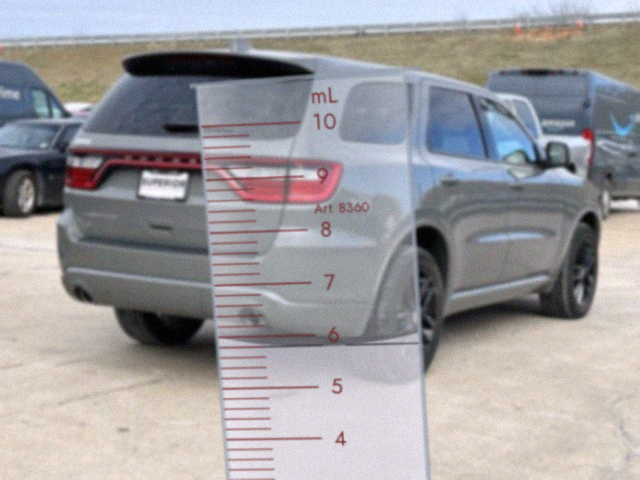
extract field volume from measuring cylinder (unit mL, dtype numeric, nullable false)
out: 5.8 mL
